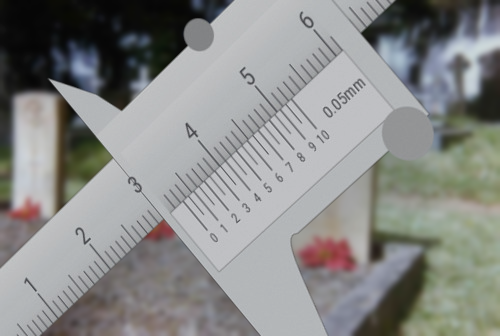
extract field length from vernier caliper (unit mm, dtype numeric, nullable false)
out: 33.4 mm
